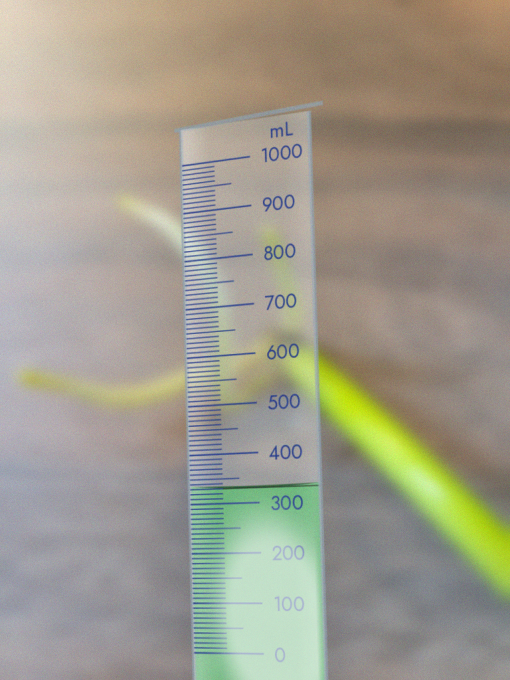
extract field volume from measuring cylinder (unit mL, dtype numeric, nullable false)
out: 330 mL
